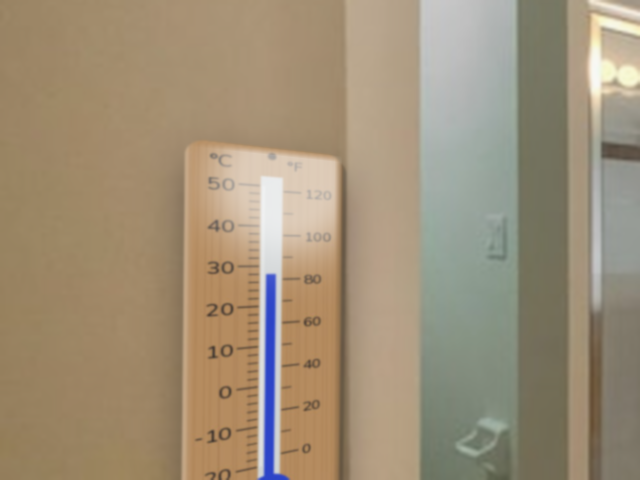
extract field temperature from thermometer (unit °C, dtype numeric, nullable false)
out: 28 °C
